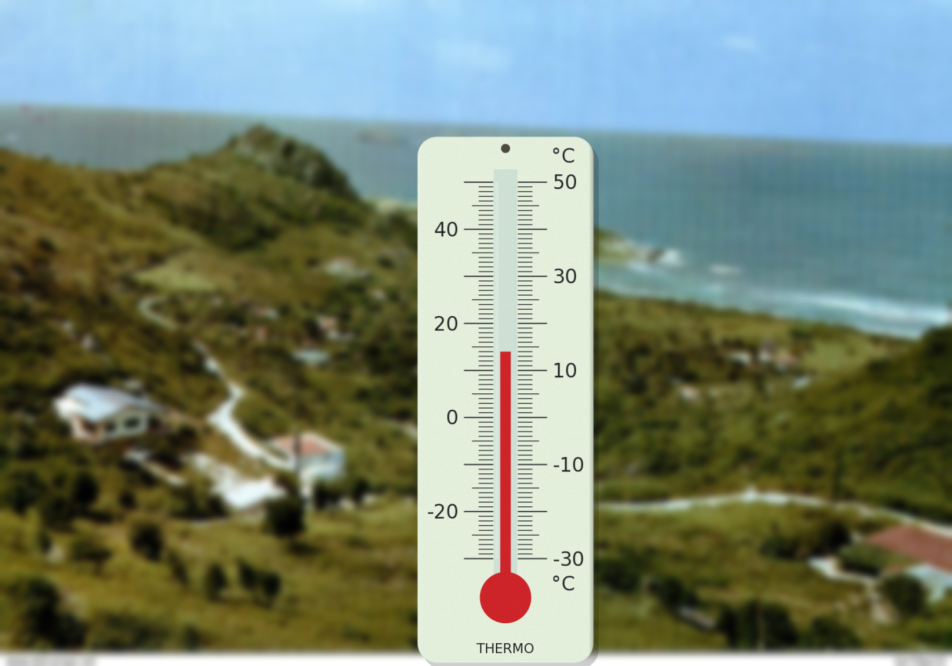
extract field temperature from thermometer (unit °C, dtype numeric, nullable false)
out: 14 °C
